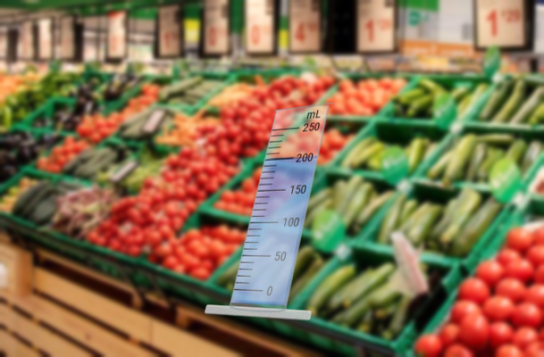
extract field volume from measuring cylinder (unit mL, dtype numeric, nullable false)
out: 200 mL
